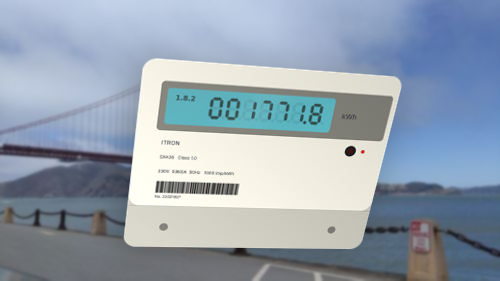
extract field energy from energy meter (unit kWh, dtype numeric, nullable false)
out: 1771.8 kWh
